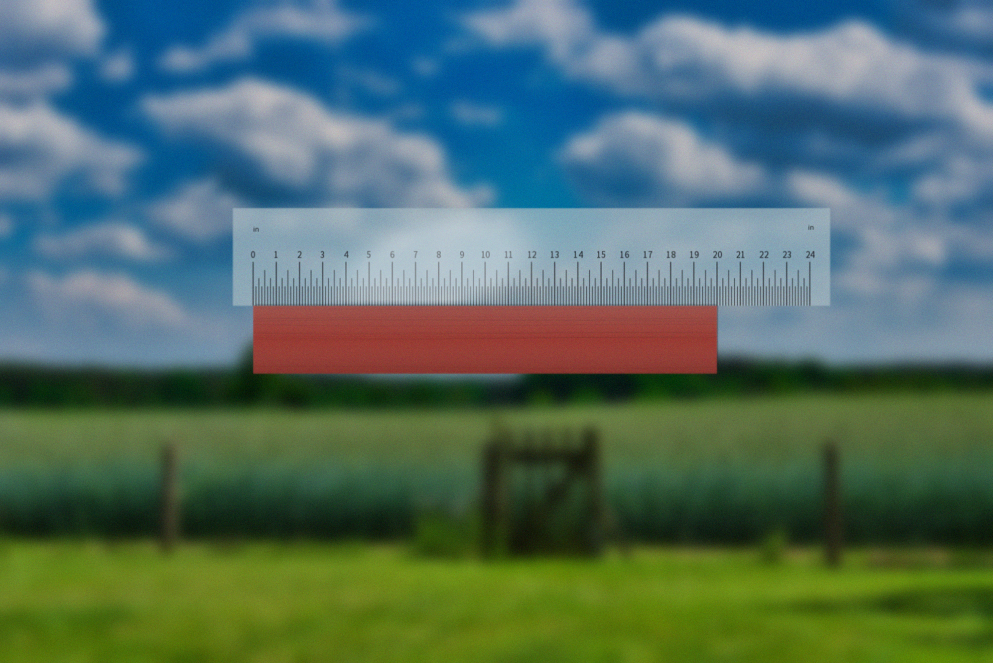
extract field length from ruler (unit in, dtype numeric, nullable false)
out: 20 in
